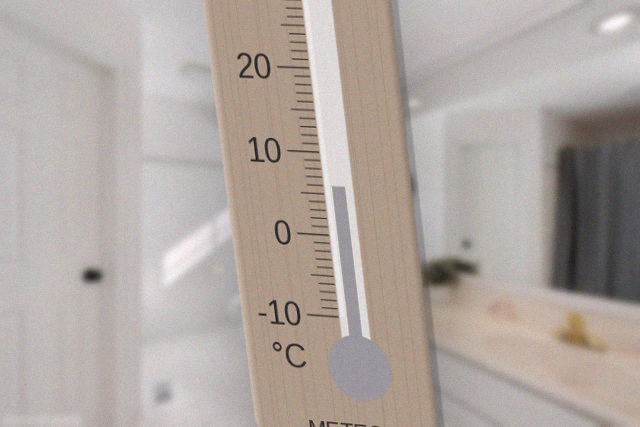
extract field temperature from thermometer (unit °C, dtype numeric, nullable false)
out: 6 °C
